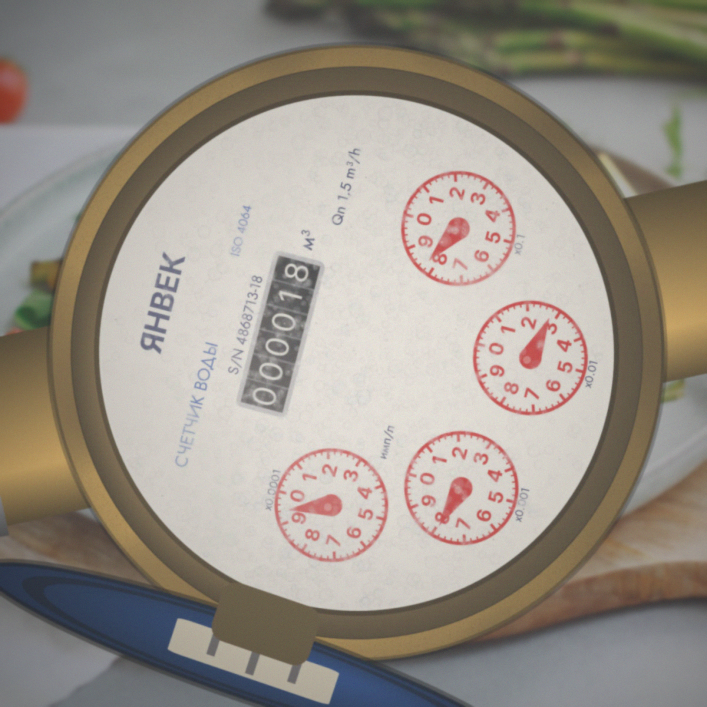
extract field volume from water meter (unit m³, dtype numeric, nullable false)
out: 18.8279 m³
